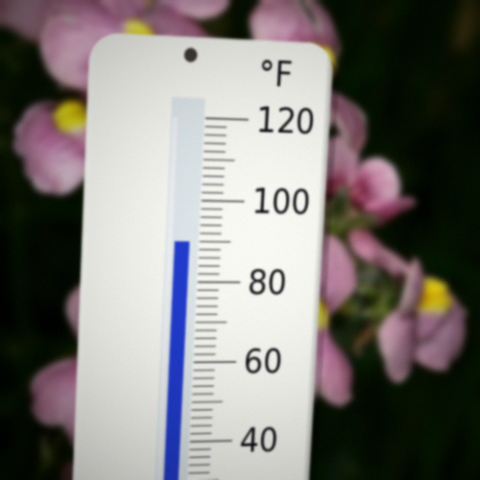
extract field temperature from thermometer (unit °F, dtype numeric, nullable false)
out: 90 °F
